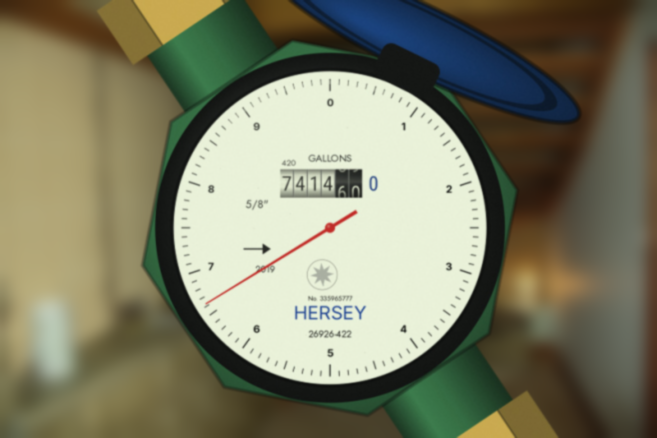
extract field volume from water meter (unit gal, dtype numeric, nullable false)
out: 7414596.6 gal
